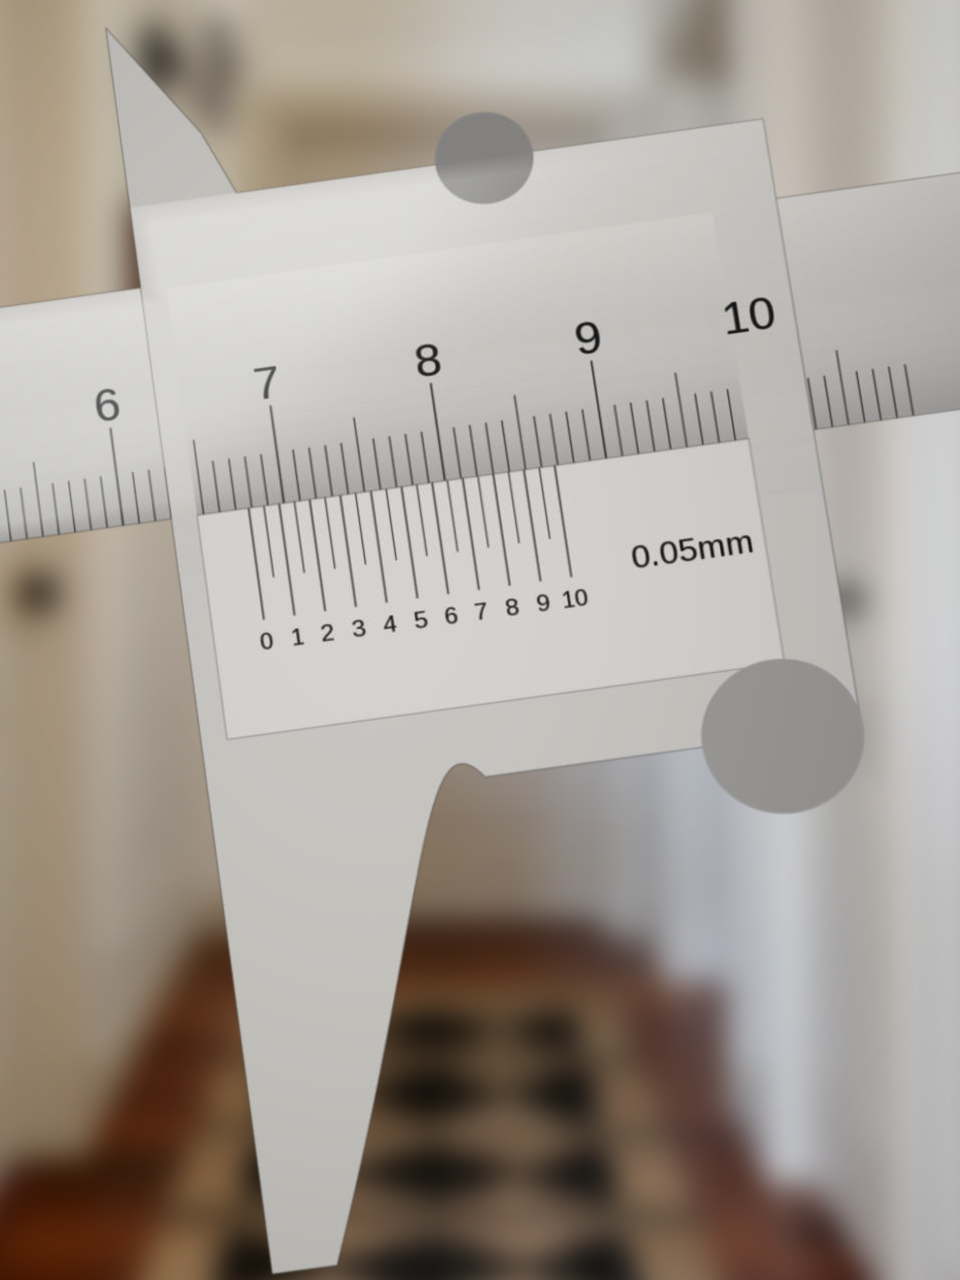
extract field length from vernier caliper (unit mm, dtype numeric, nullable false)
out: 67.8 mm
